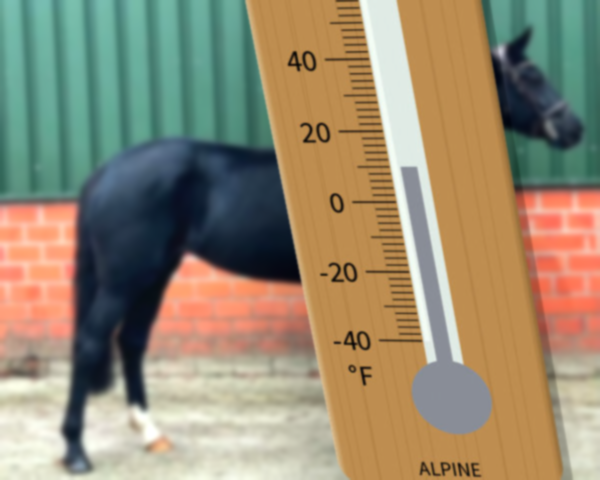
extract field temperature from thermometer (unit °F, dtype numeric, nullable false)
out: 10 °F
